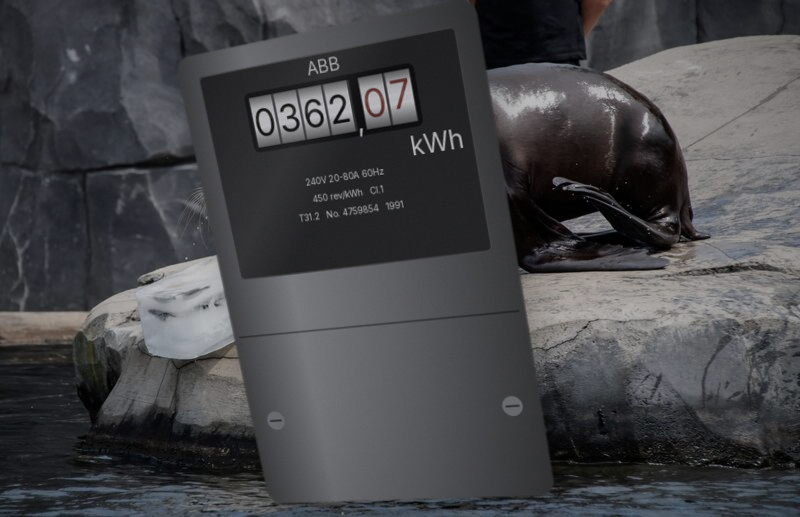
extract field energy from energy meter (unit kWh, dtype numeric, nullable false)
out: 362.07 kWh
